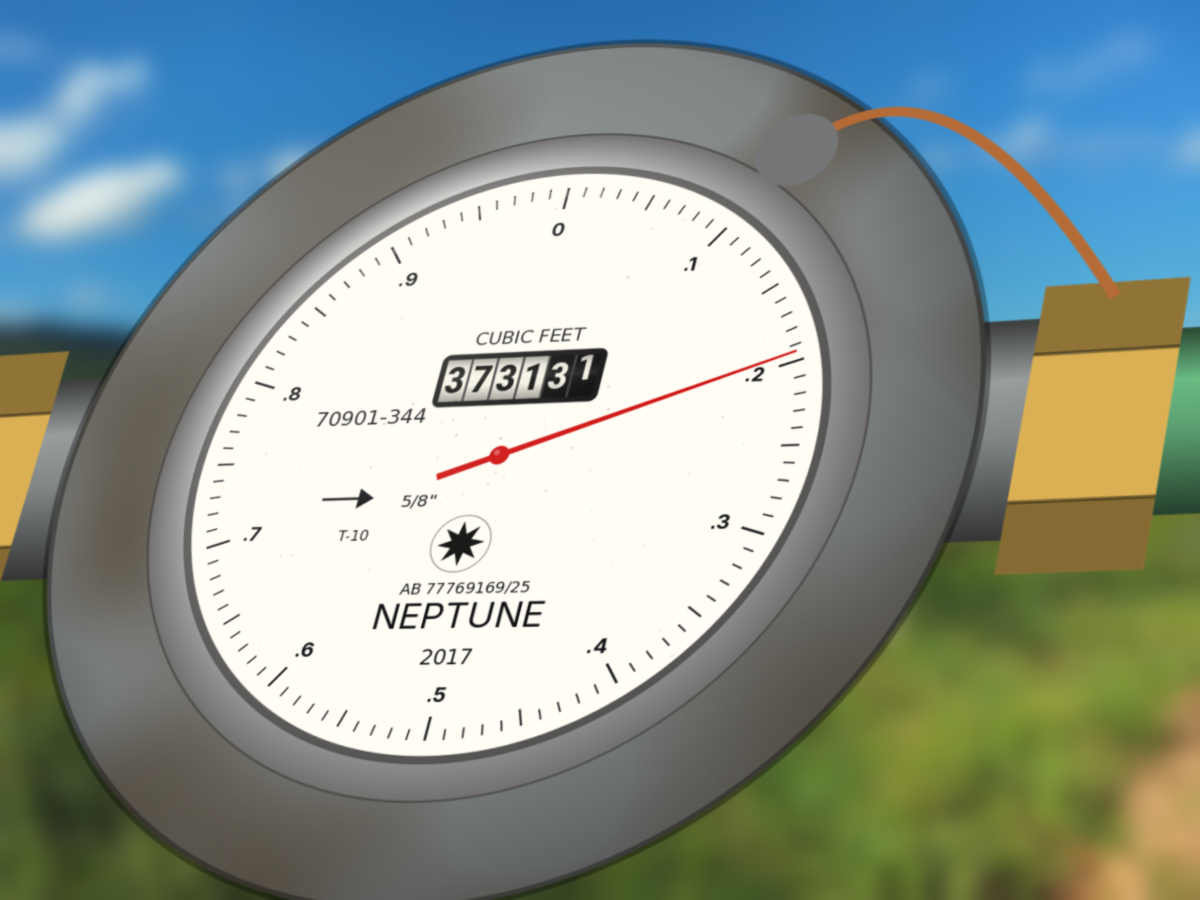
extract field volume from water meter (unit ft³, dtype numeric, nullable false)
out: 373131.19 ft³
